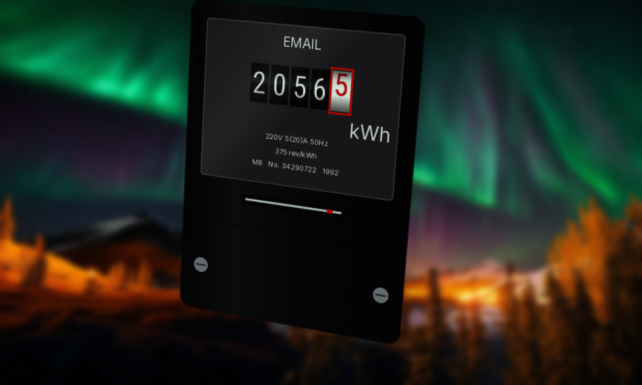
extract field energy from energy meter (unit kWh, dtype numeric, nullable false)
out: 2056.5 kWh
